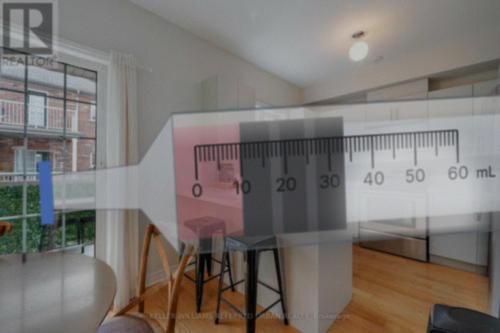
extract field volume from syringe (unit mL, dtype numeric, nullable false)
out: 10 mL
